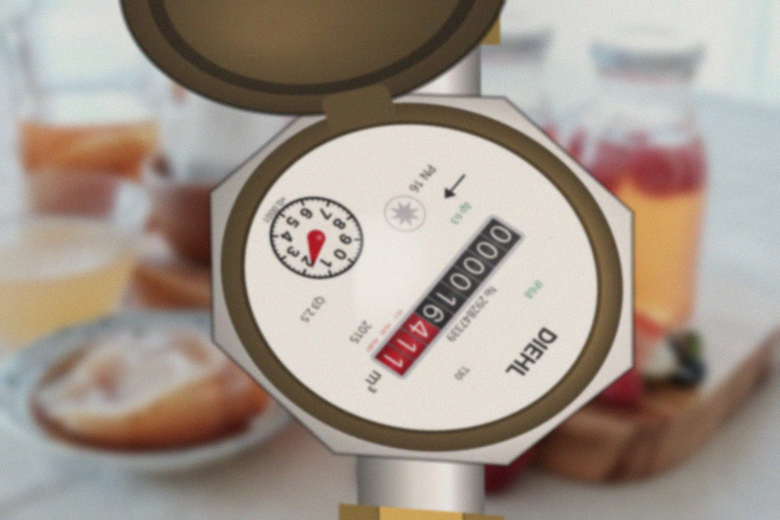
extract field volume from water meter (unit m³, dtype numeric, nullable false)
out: 16.4111 m³
